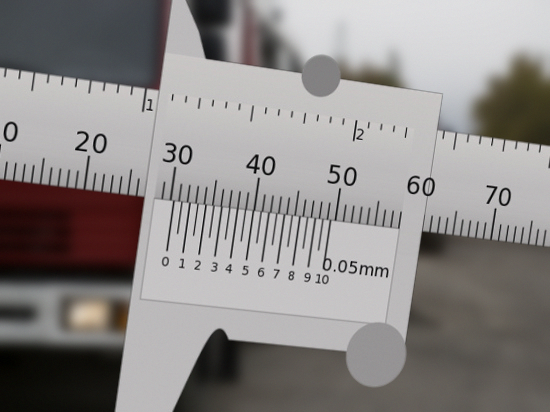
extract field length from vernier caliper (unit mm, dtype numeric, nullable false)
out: 30.4 mm
